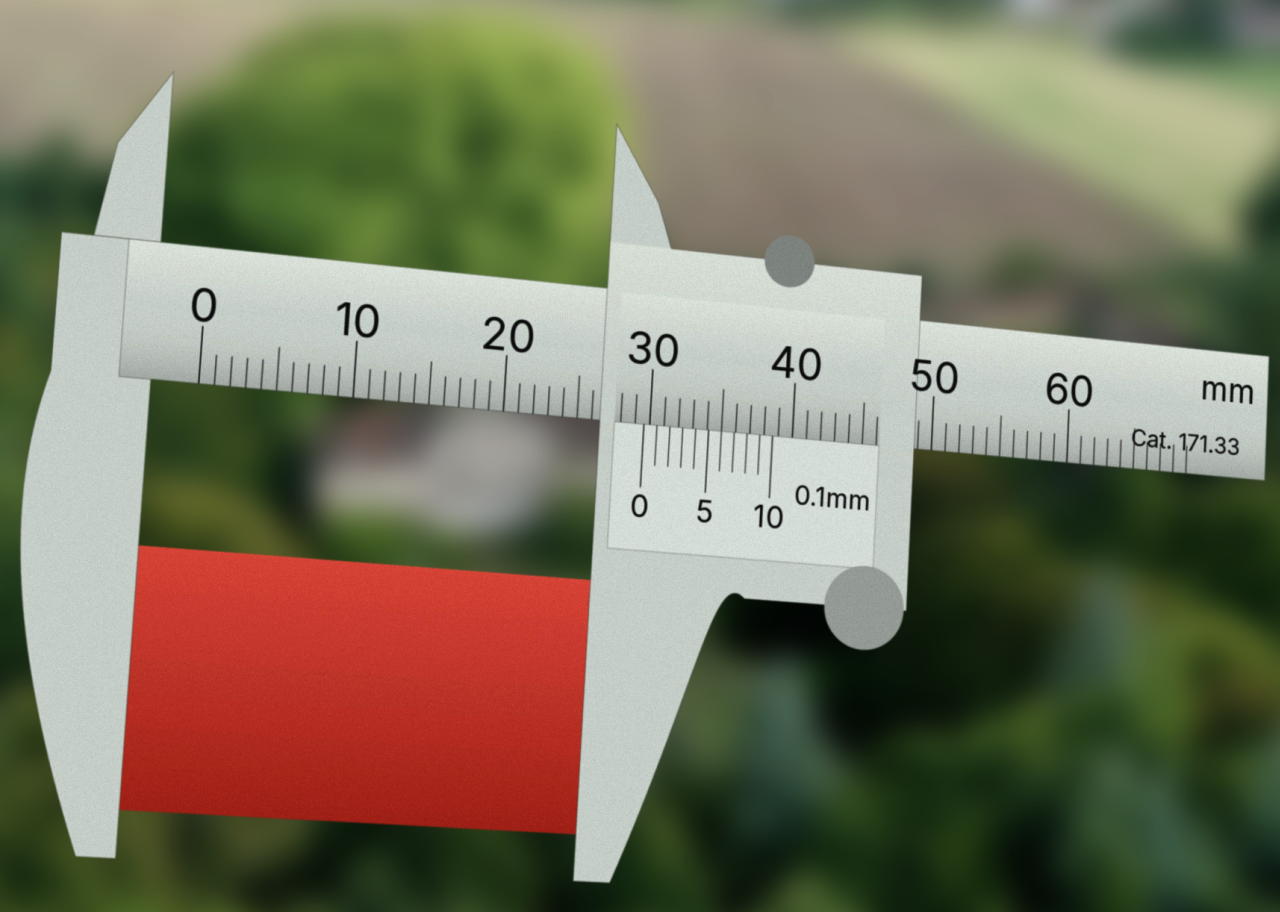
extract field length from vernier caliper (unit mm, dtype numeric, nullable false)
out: 29.6 mm
